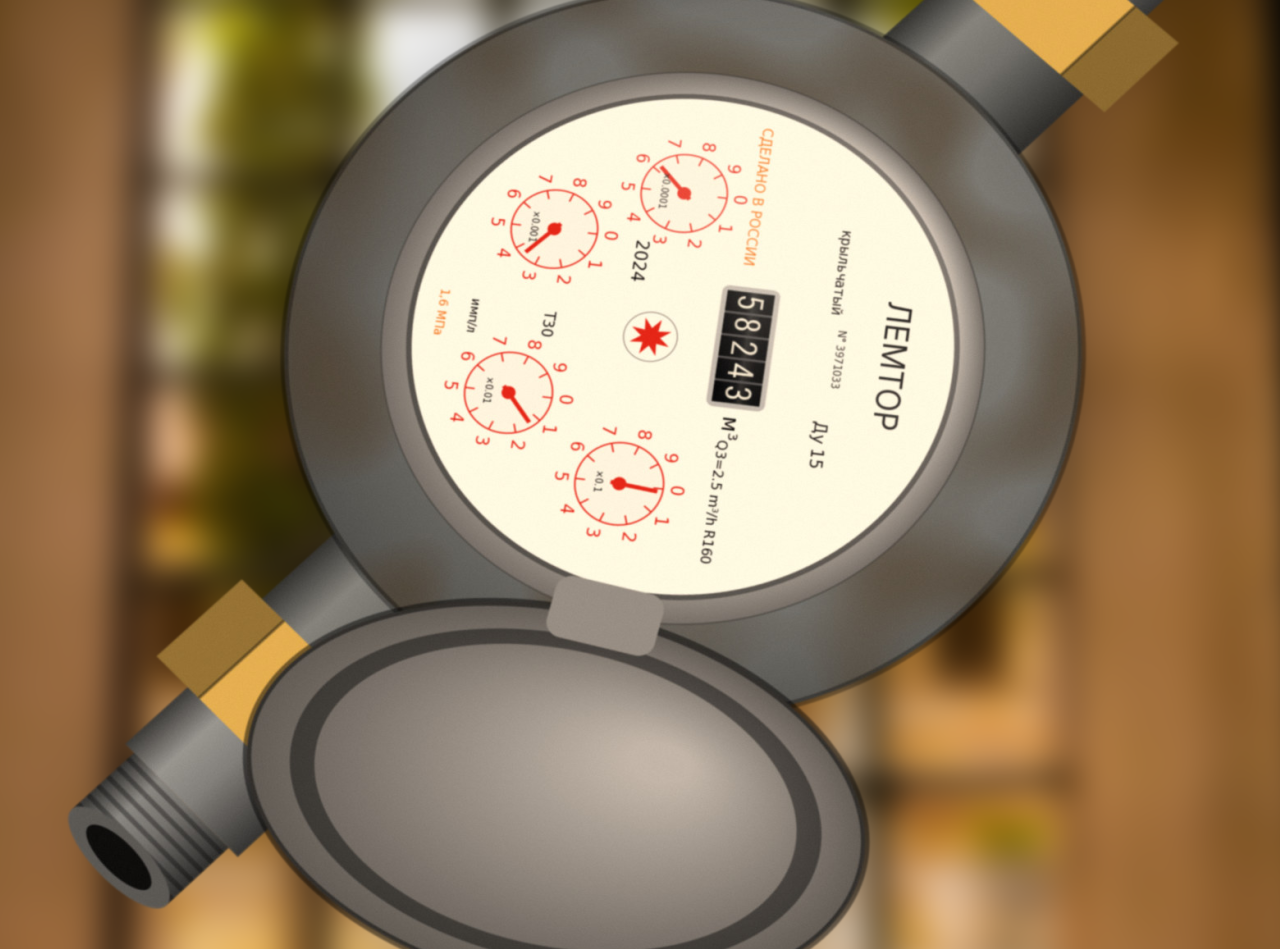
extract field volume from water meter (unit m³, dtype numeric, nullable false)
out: 58243.0136 m³
